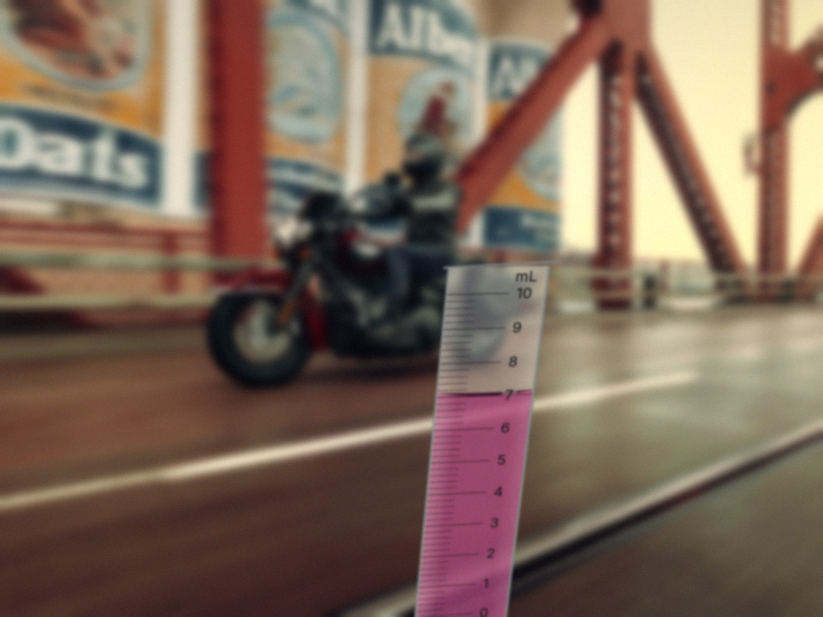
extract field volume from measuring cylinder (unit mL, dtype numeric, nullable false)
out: 7 mL
